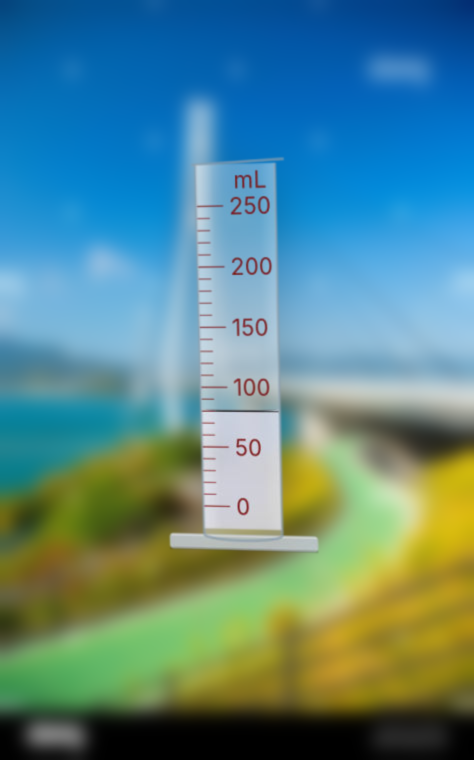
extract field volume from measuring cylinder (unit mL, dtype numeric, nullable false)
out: 80 mL
